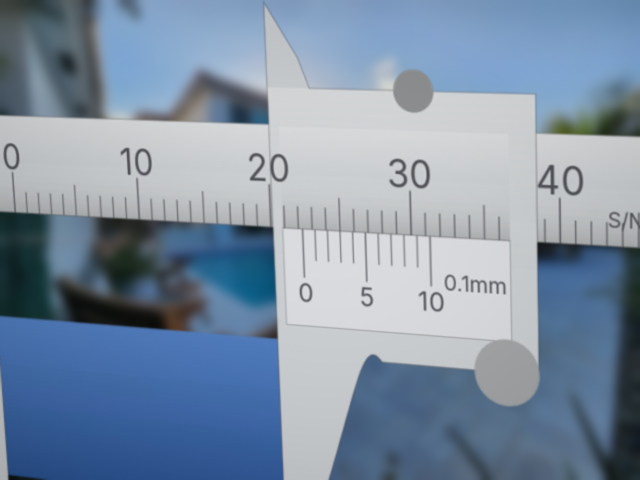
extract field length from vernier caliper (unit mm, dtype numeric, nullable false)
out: 22.3 mm
